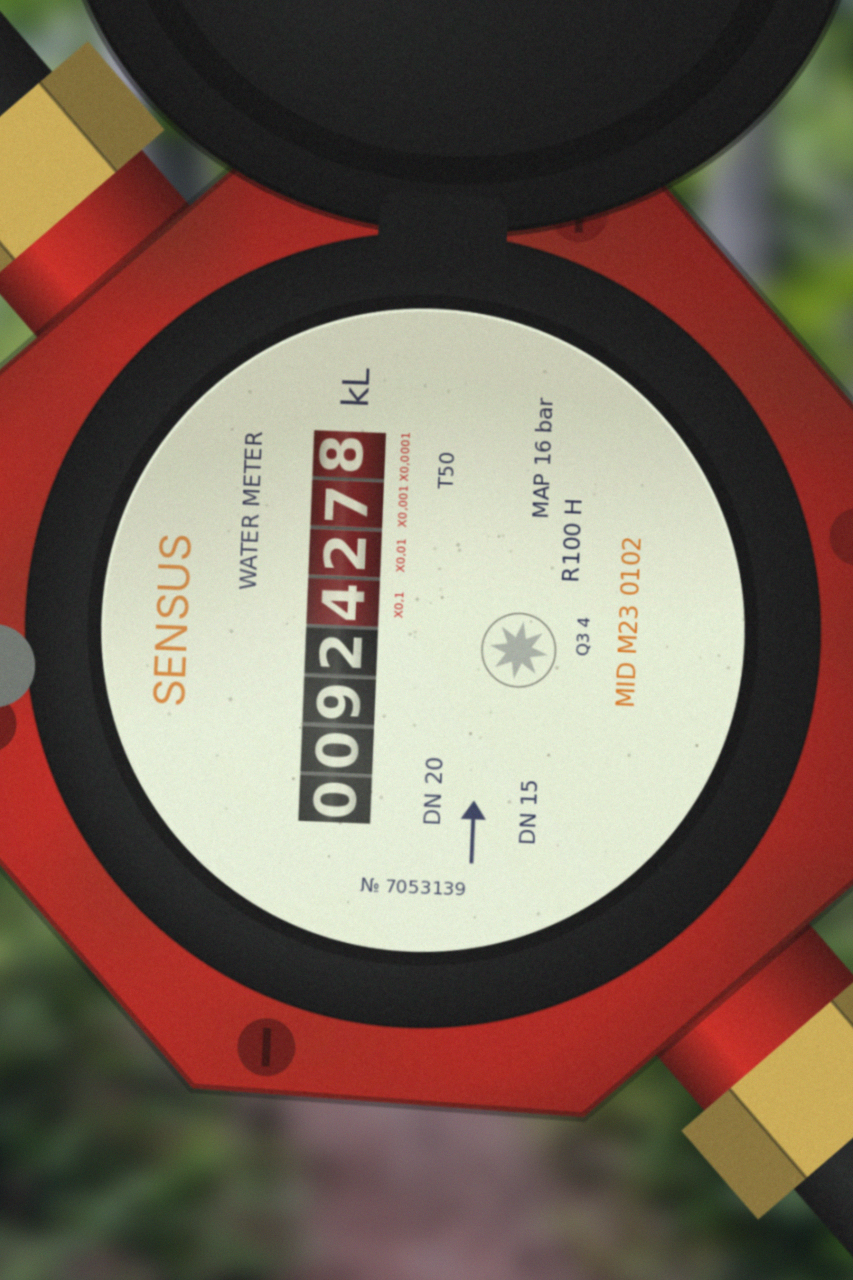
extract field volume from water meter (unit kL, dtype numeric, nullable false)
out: 92.4278 kL
